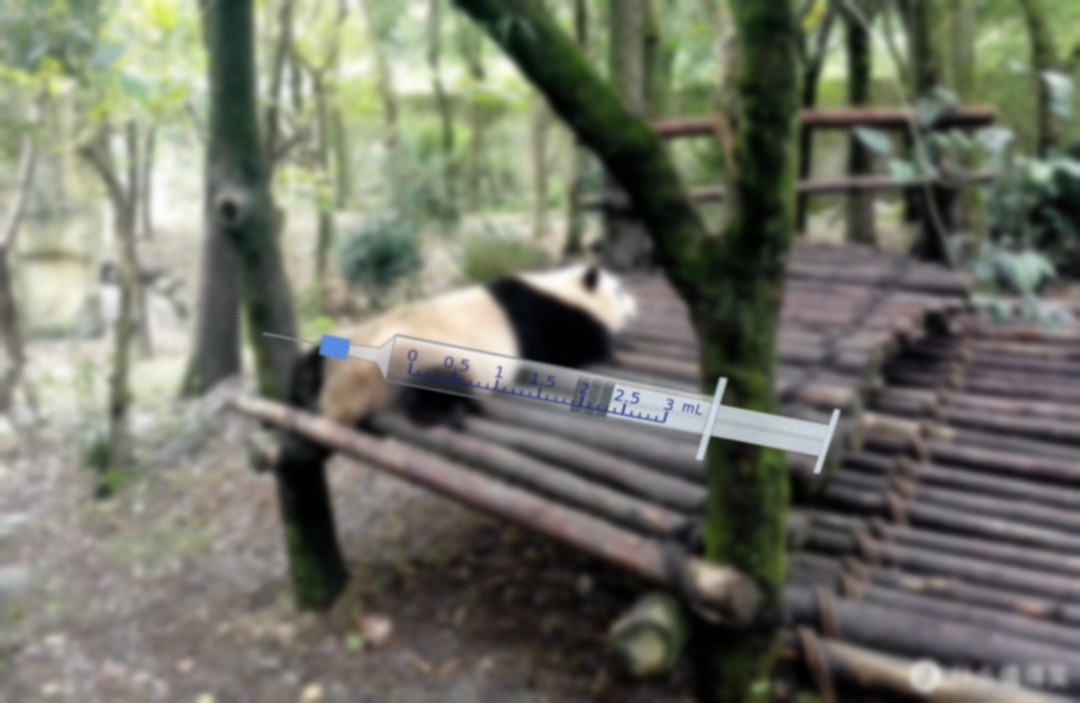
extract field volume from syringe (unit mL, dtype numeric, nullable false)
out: 1.9 mL
